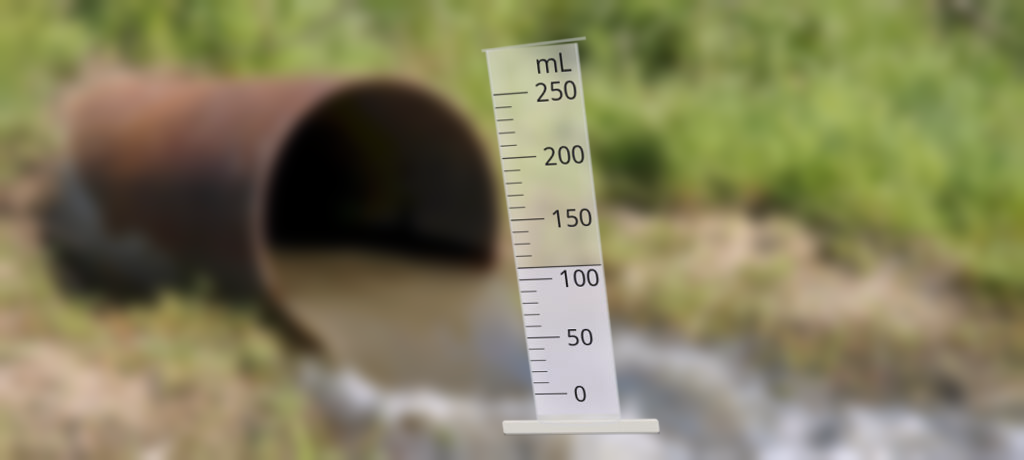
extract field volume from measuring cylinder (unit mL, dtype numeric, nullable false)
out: 110 mL
